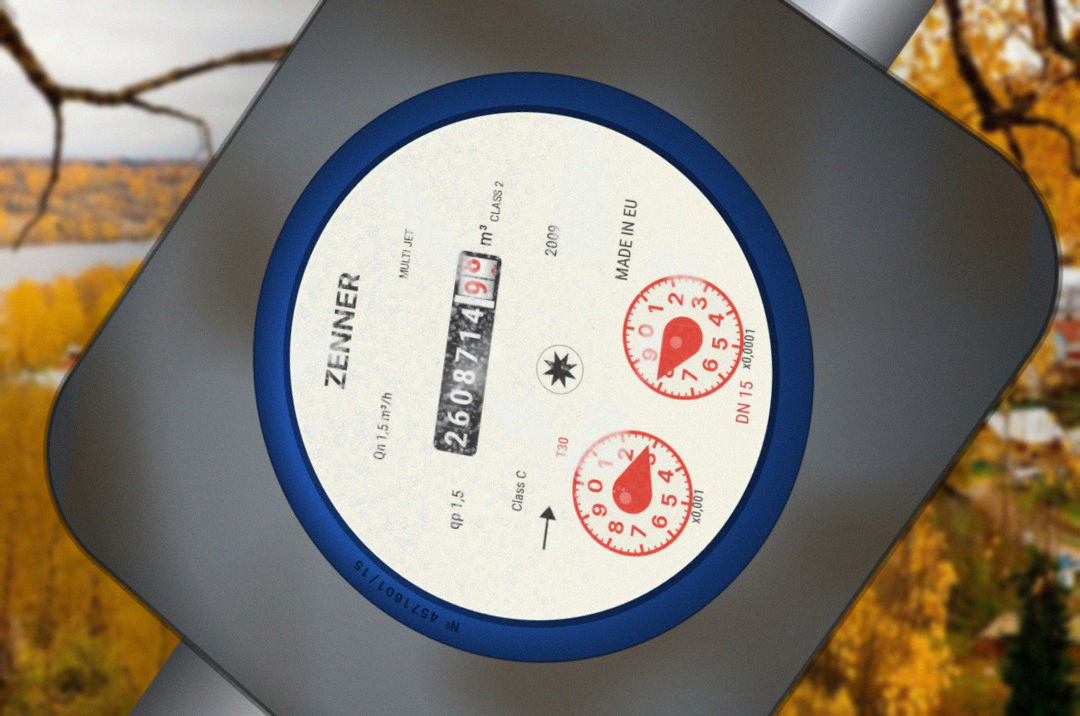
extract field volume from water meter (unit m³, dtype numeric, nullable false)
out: 2608714.9828 m³
